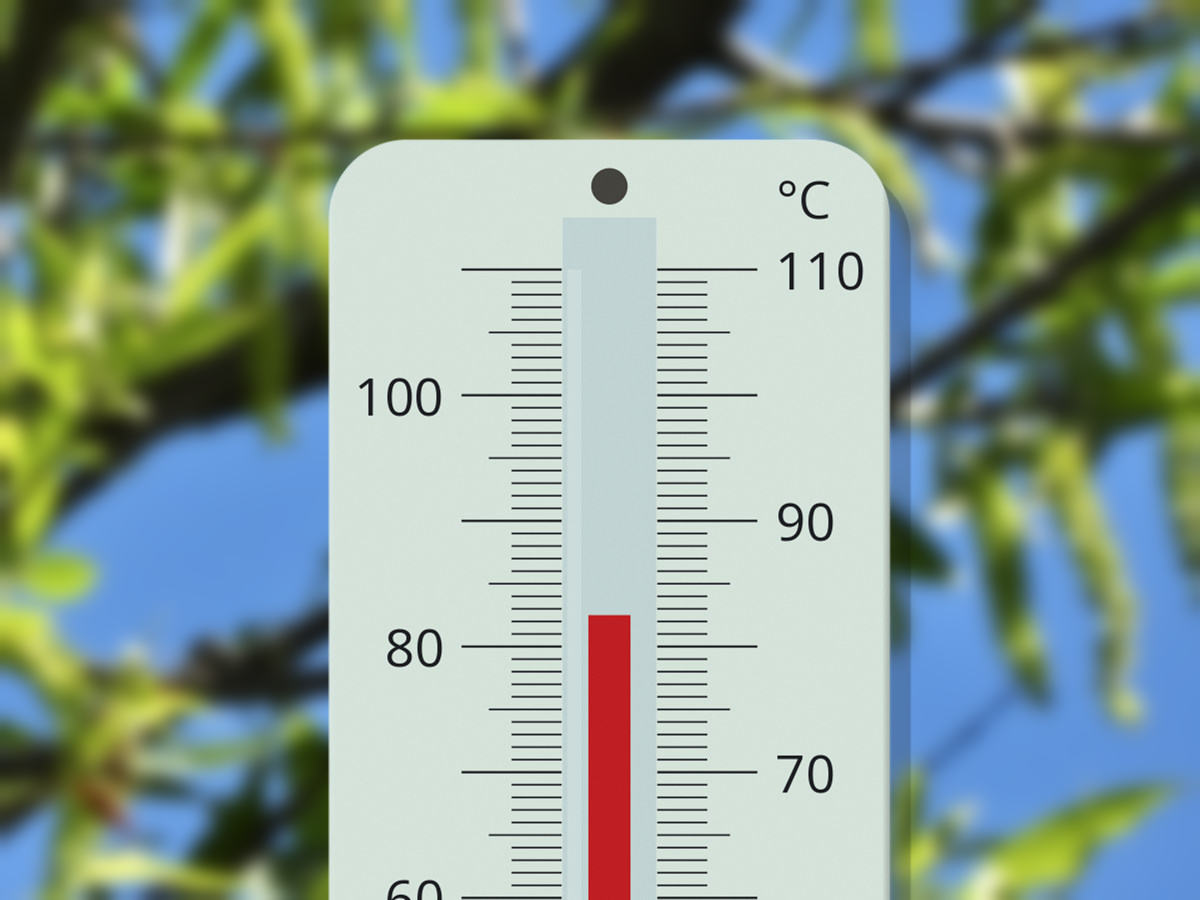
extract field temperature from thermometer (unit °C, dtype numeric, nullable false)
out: 82.5 °C
